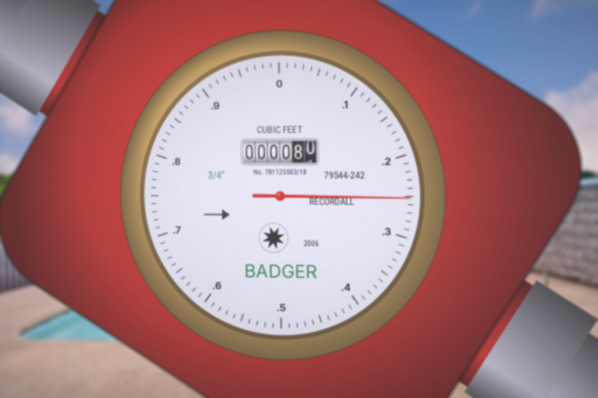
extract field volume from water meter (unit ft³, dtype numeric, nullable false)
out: 80.25 ft³
